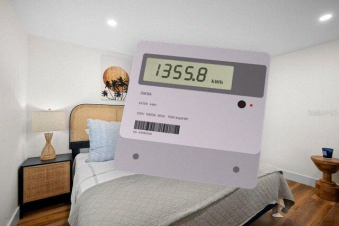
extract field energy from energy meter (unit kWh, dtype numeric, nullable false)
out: 1355.8 kWh
